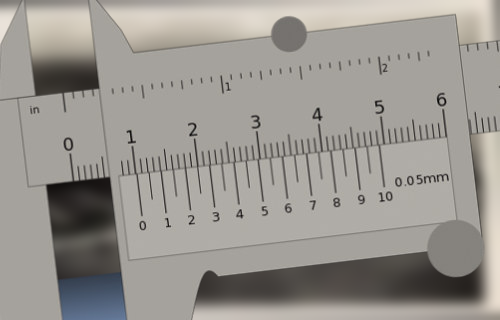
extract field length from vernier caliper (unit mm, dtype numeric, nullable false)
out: 10.2 mm
